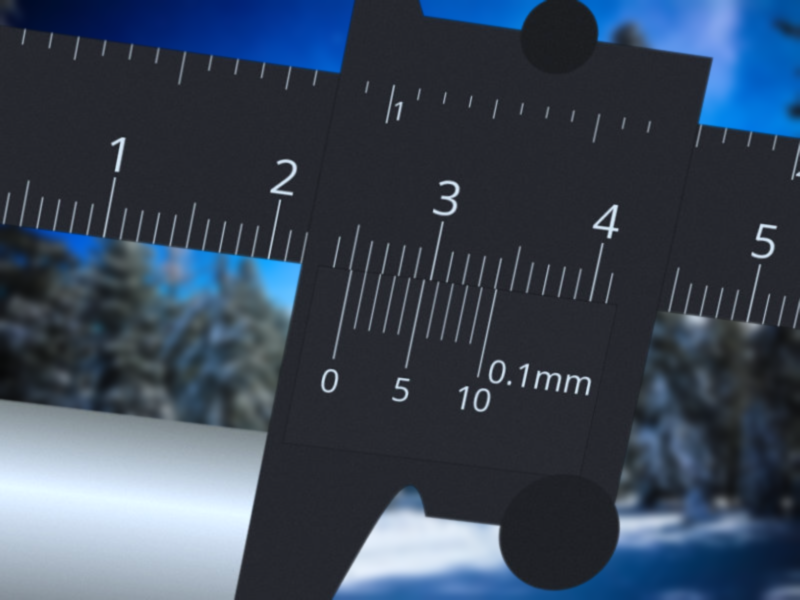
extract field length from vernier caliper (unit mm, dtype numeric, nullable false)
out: 25.1 mm
